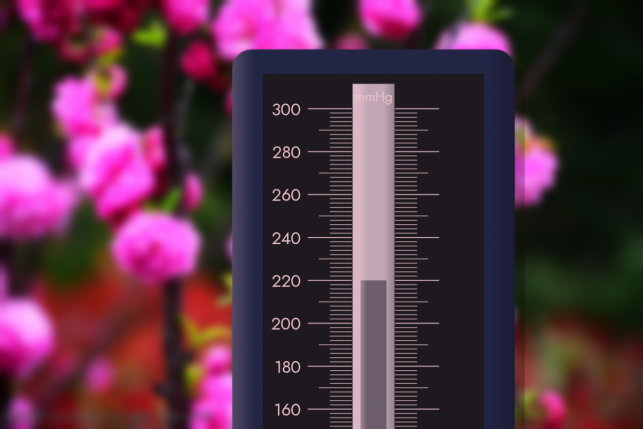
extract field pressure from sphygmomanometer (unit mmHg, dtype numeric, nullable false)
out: 220 mmHg
